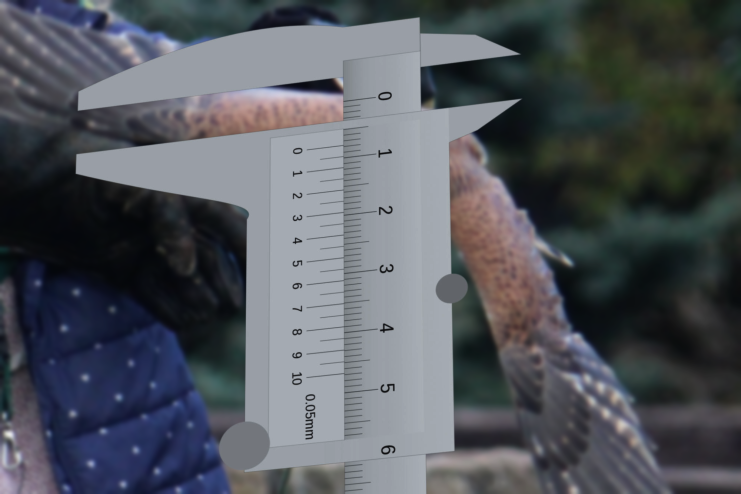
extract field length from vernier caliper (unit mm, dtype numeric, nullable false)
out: 7.8 mm
